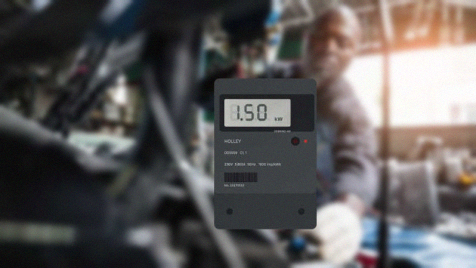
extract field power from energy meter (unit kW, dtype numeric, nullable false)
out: 1.50 kW
